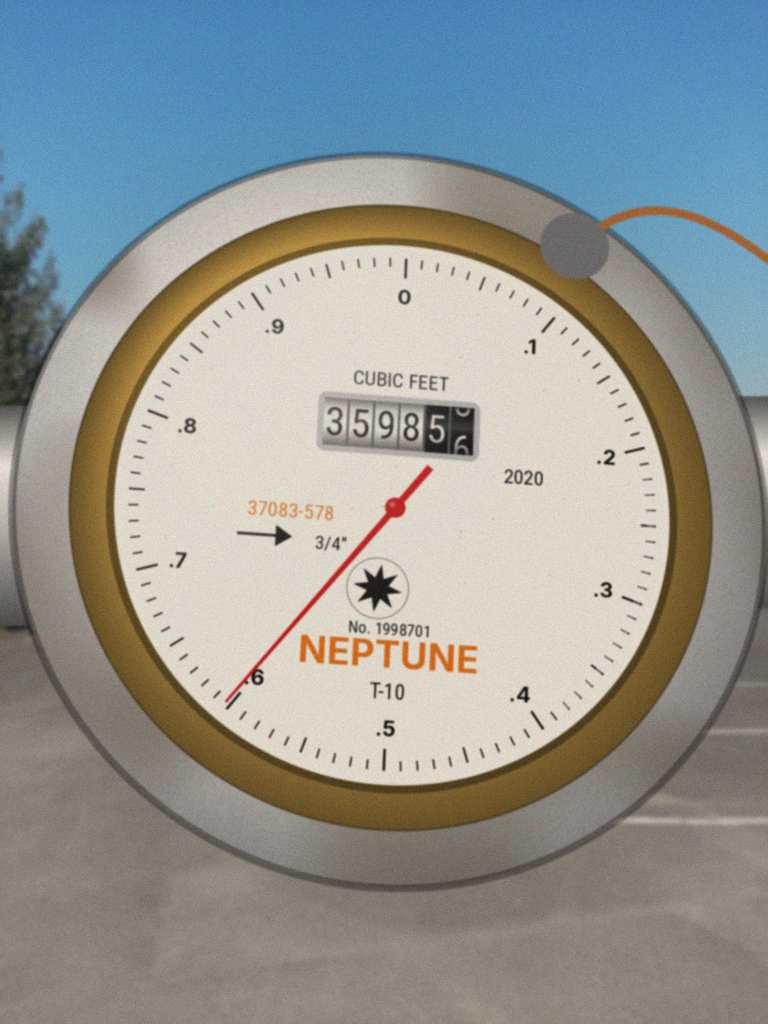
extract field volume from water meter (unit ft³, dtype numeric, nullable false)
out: 359855.60 ft³
